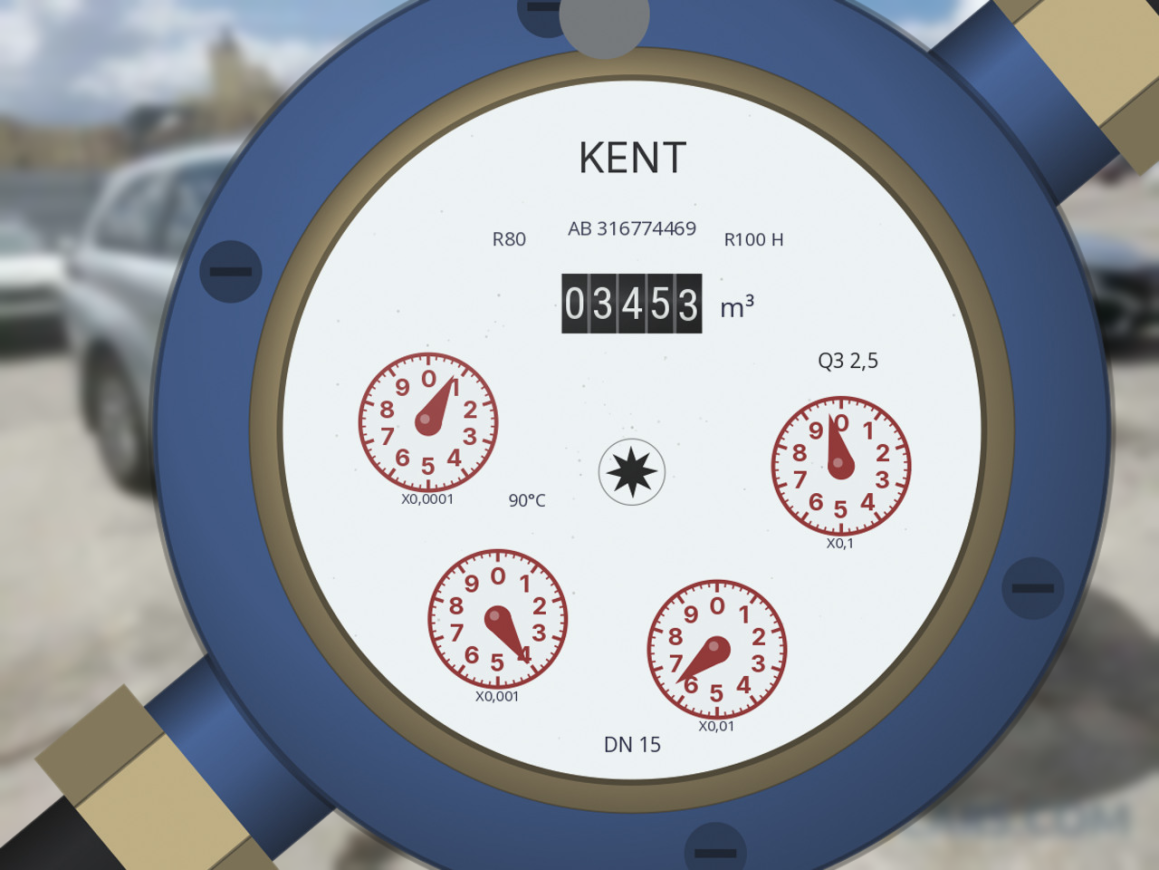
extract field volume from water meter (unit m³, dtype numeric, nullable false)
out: 3452.9640 m³
